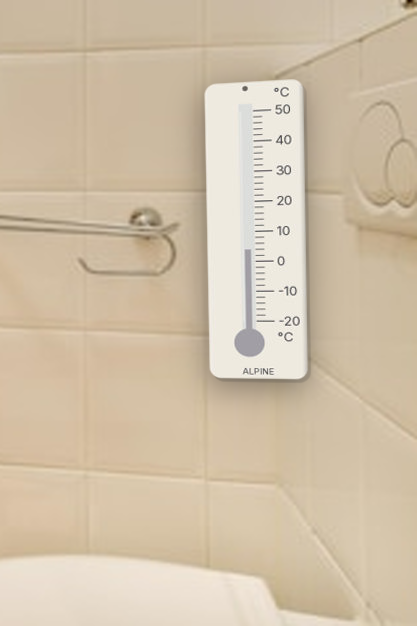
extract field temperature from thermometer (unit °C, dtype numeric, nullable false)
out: 4 °C
